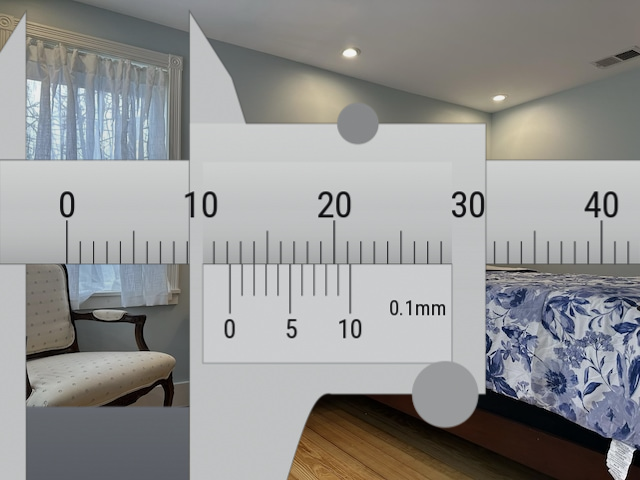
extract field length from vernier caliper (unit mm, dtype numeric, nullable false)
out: 12.2 mm
